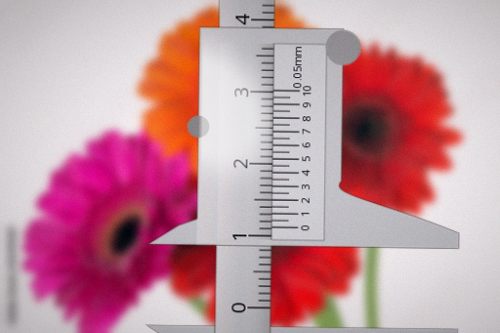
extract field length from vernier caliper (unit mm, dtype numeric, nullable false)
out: 11.2 mm
